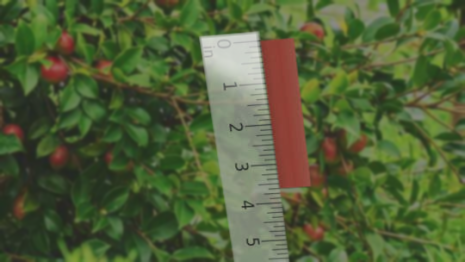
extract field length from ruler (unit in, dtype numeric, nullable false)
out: 3.625 in
